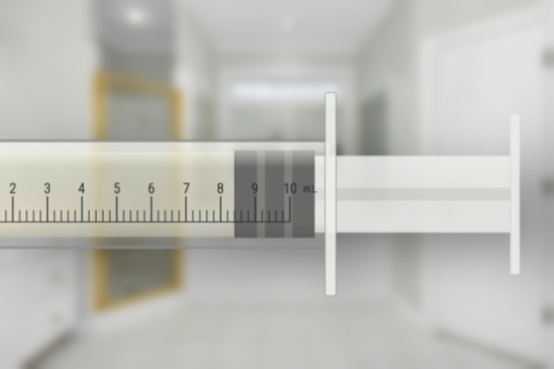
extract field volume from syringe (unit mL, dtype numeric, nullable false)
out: 8.4 mL
